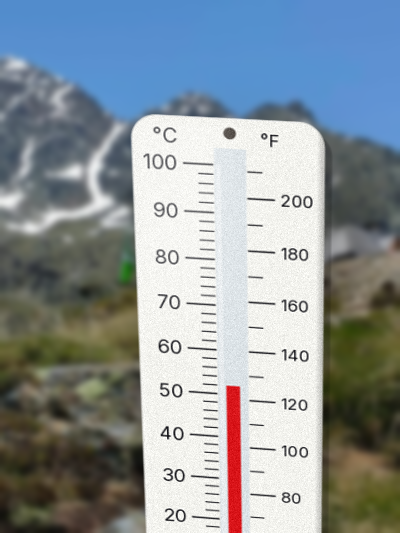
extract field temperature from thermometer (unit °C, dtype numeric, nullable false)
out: 52 °C
